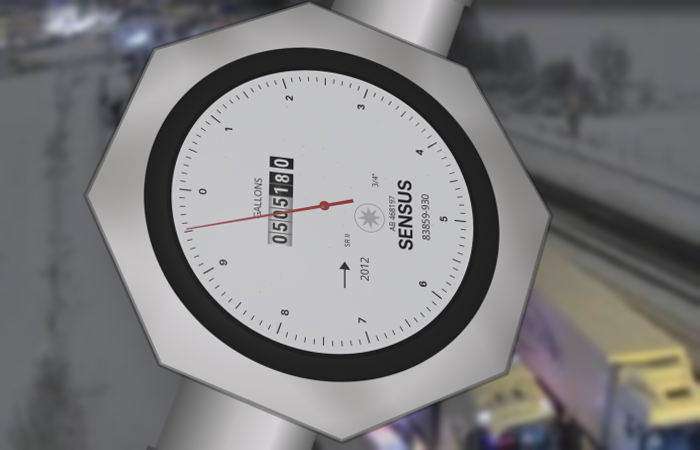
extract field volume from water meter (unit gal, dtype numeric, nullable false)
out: 505179.5 gal
